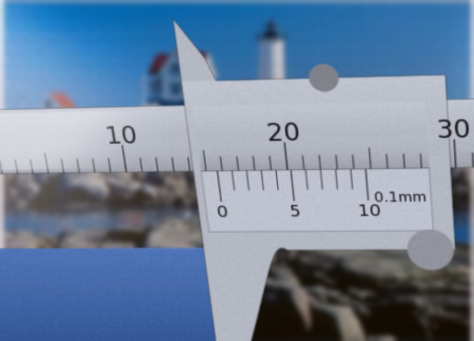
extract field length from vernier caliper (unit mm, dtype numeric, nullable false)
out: 15.7 mm
